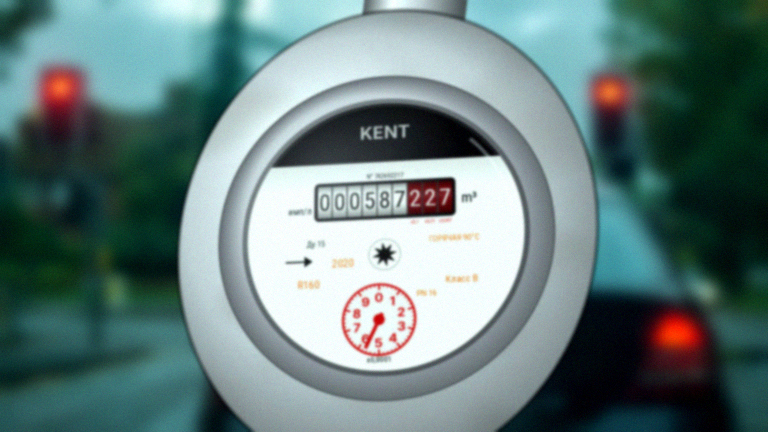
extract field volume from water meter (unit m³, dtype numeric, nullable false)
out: 587.2275 m³
